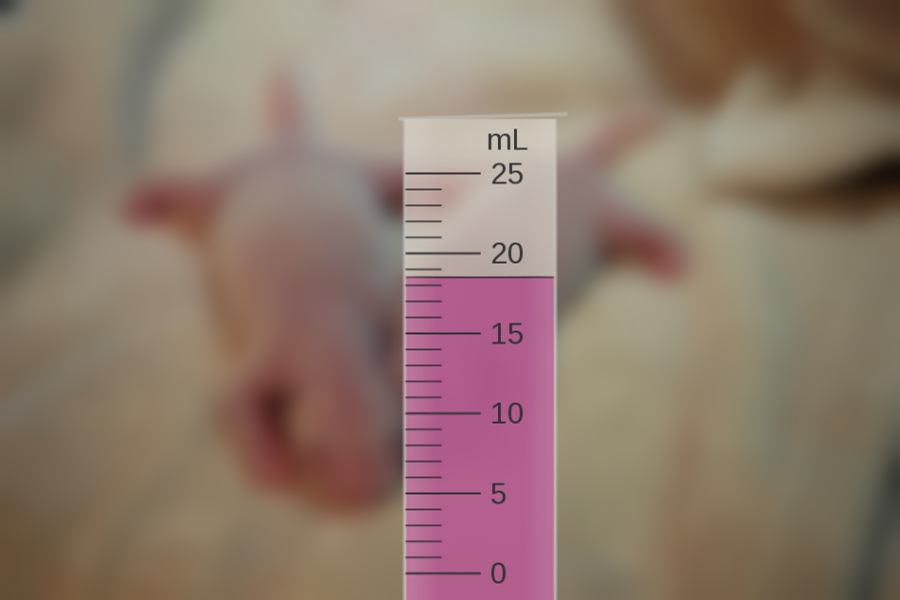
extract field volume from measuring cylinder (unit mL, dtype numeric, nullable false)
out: 18.5 mL
